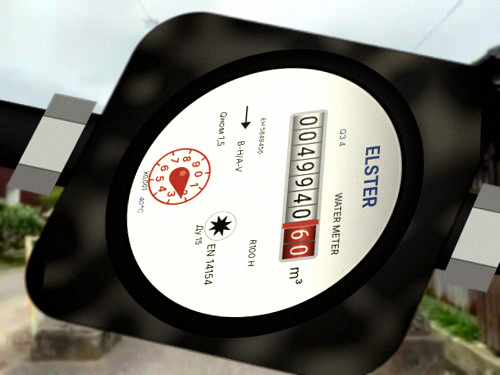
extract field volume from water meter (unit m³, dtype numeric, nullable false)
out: 49940.602 m³
